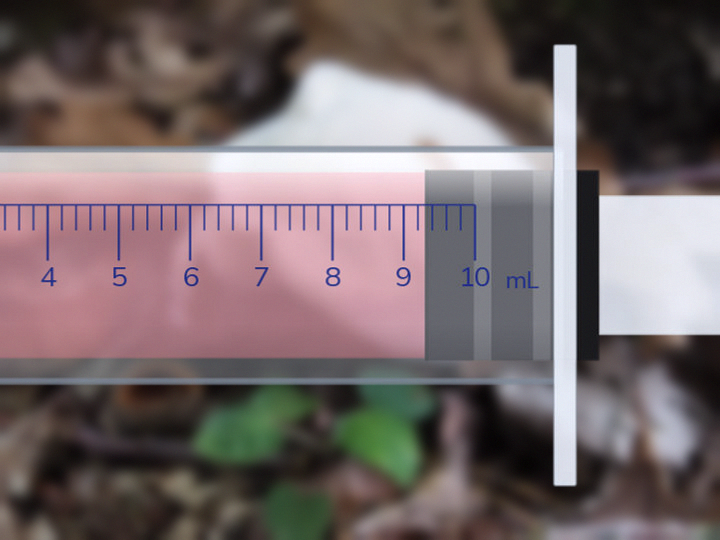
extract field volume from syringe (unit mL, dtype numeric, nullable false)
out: 9.3 mL
